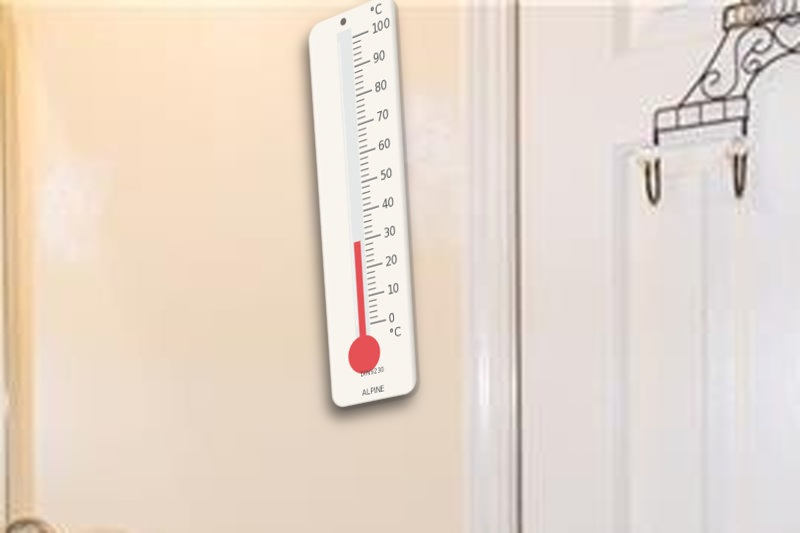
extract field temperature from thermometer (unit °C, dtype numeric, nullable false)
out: 30 °C
